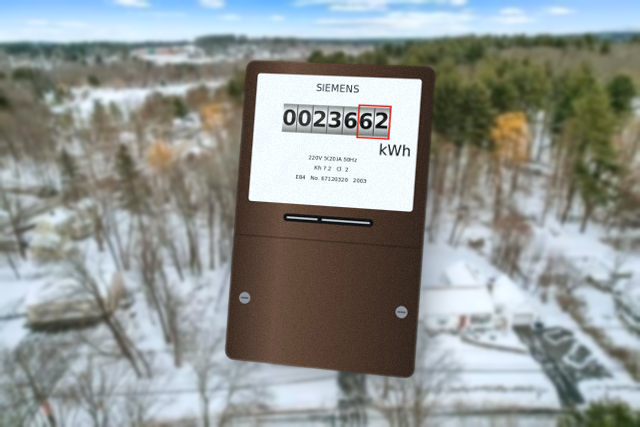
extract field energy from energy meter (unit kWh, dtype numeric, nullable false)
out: 236.62 kWh
